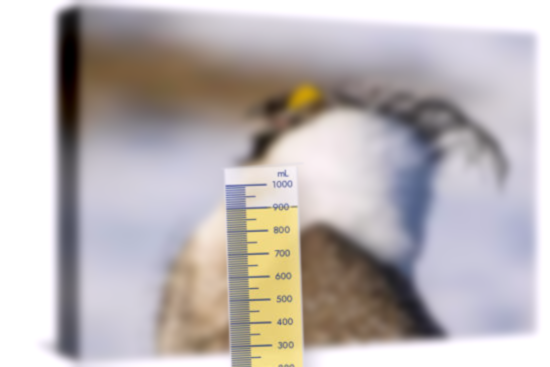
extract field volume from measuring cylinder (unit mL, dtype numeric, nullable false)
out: 900 mL
